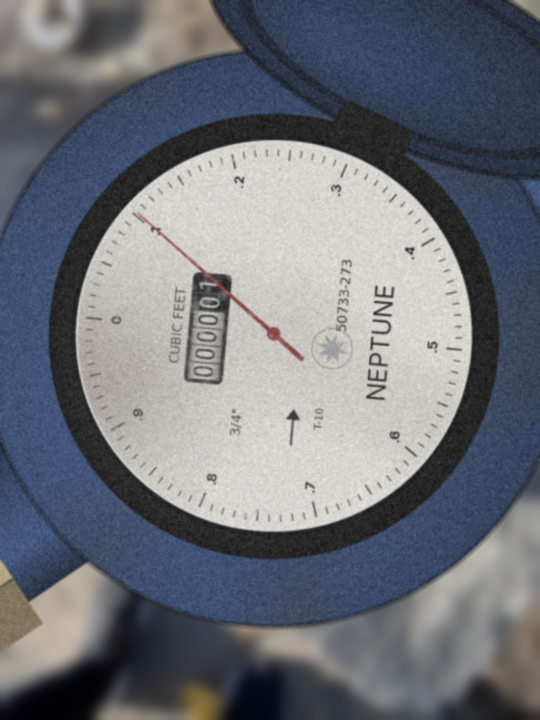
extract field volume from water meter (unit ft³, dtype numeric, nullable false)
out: 1.10 ft³
